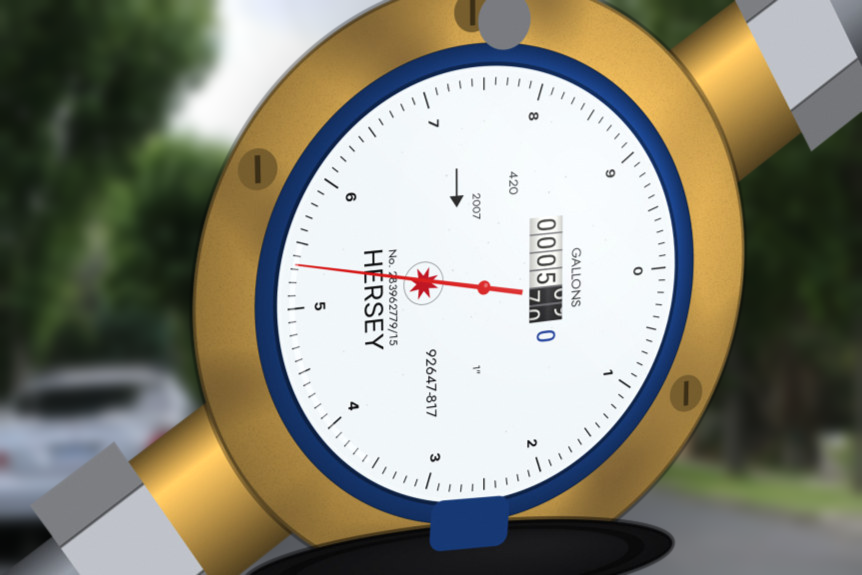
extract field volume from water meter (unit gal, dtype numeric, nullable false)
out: 5695.3 gal
